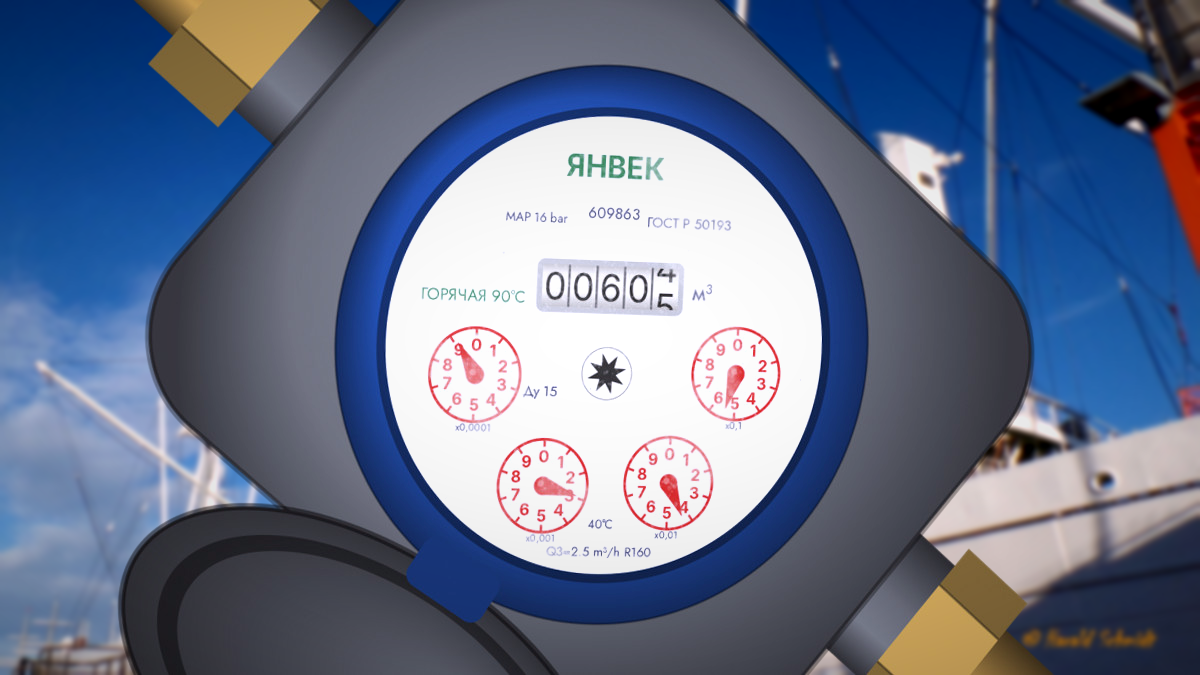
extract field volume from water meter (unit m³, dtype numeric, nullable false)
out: 604.5429 m³
